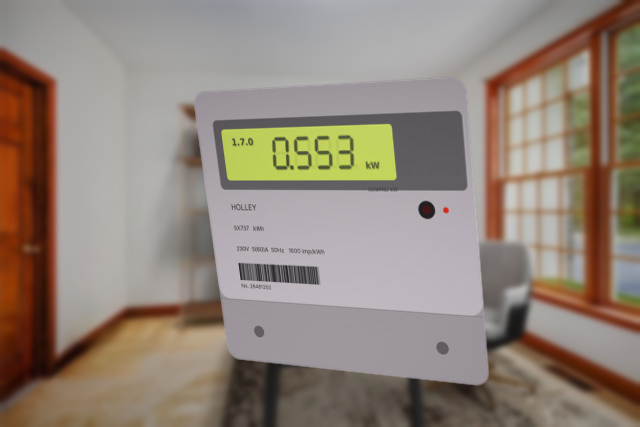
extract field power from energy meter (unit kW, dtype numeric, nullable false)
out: 0.553 kW
